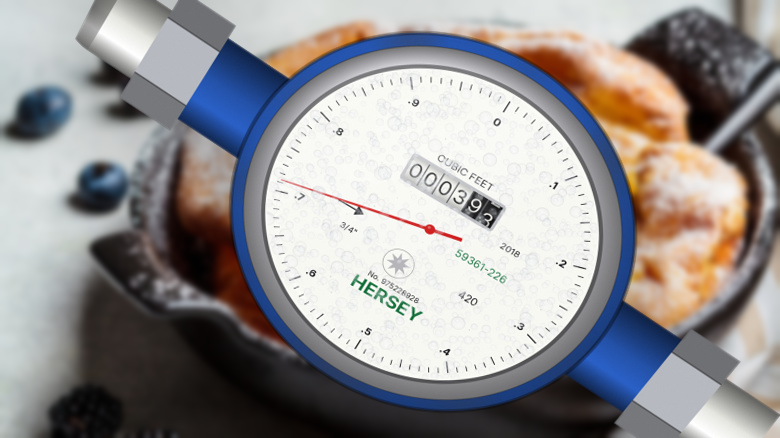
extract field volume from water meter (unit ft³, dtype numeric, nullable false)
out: 392.71 ft³
